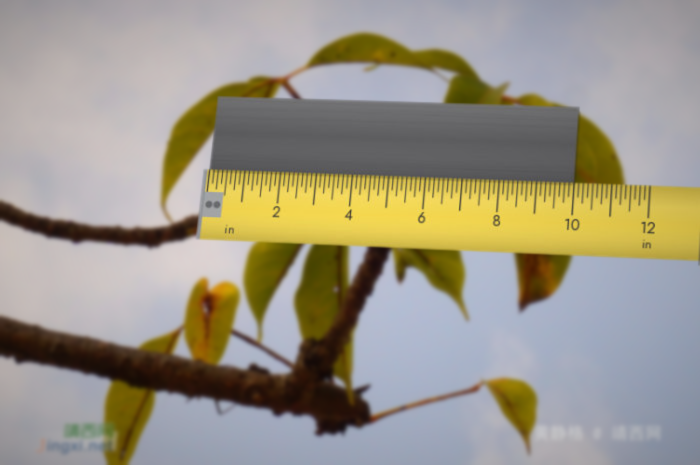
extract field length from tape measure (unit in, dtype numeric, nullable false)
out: 10 in
